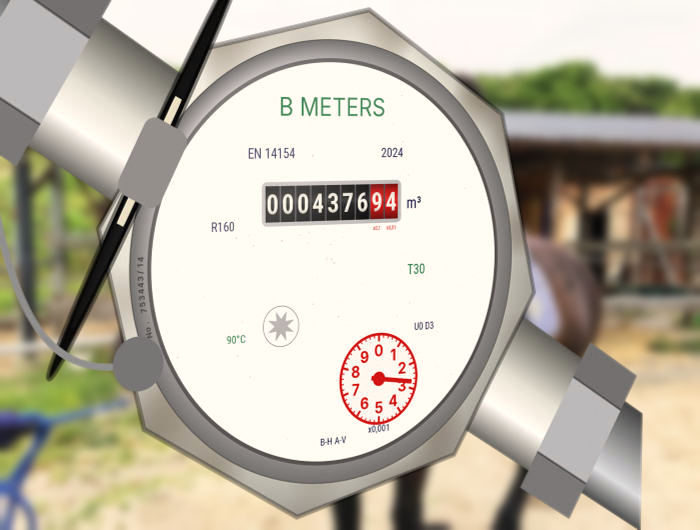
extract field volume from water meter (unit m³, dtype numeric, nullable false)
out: 4376.942 m³
